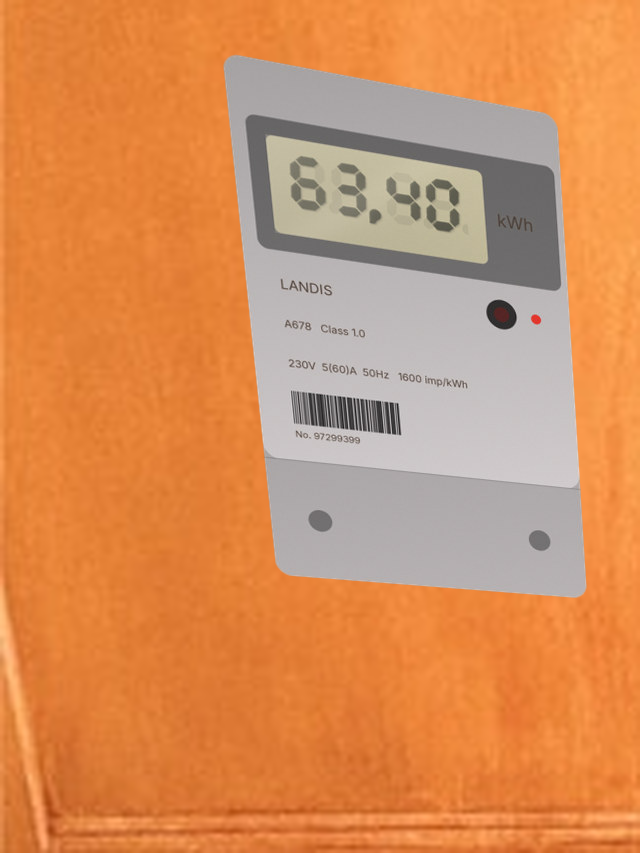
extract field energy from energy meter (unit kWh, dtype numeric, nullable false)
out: 63.40 kWh
